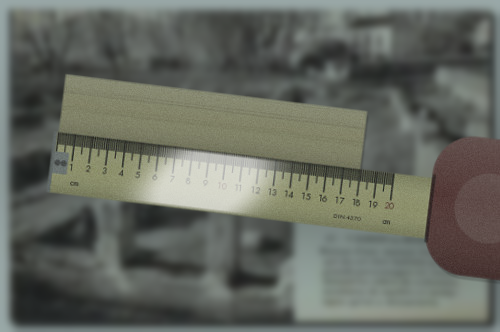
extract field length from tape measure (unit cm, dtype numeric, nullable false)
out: 18 cm
